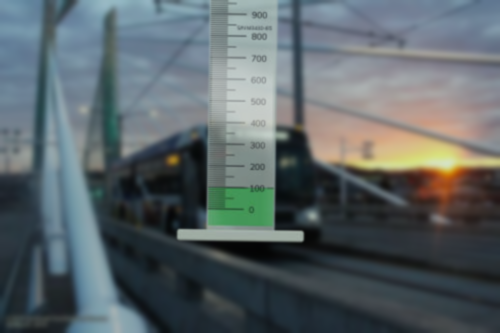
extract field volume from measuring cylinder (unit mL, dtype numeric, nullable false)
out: 100 mL
